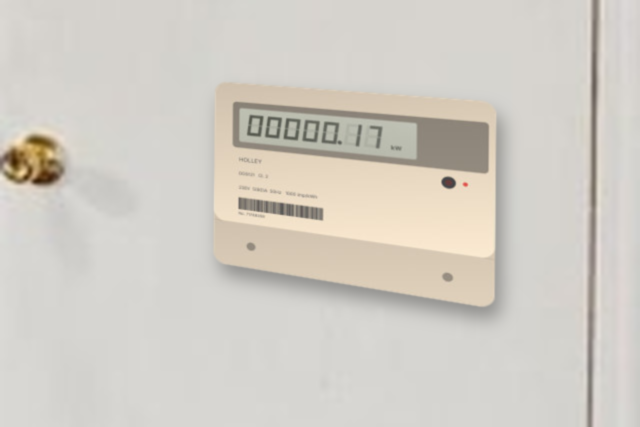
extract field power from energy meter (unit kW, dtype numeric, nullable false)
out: 0.17 kW
